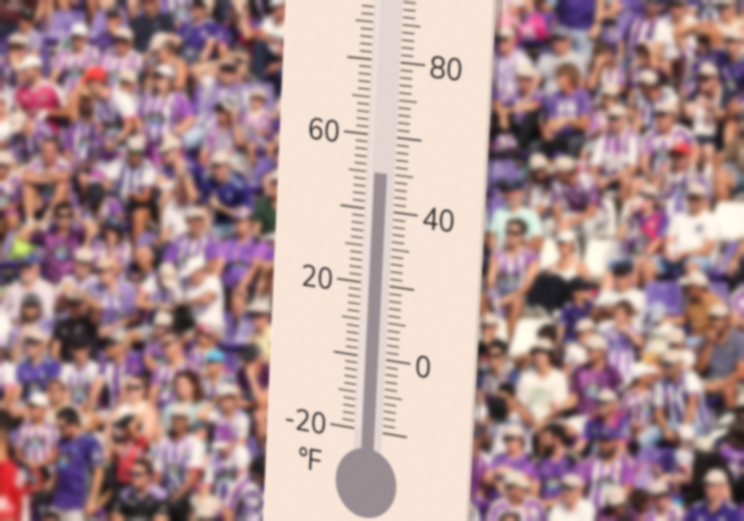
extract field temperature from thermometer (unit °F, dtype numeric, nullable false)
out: 50 °F
